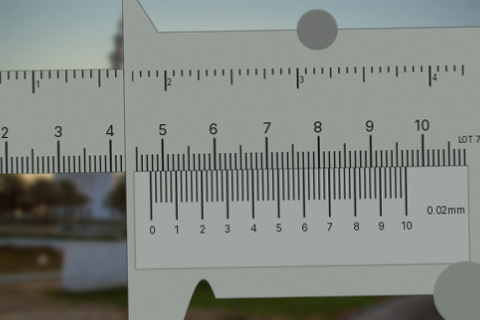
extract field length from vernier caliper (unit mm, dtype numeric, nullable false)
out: 47.6 mm
